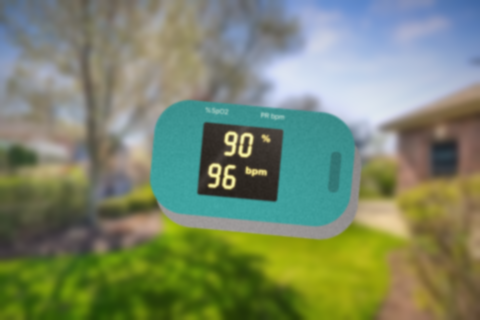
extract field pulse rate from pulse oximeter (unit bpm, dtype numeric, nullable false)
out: 96 bpm
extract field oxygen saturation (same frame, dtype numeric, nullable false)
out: 90 %
